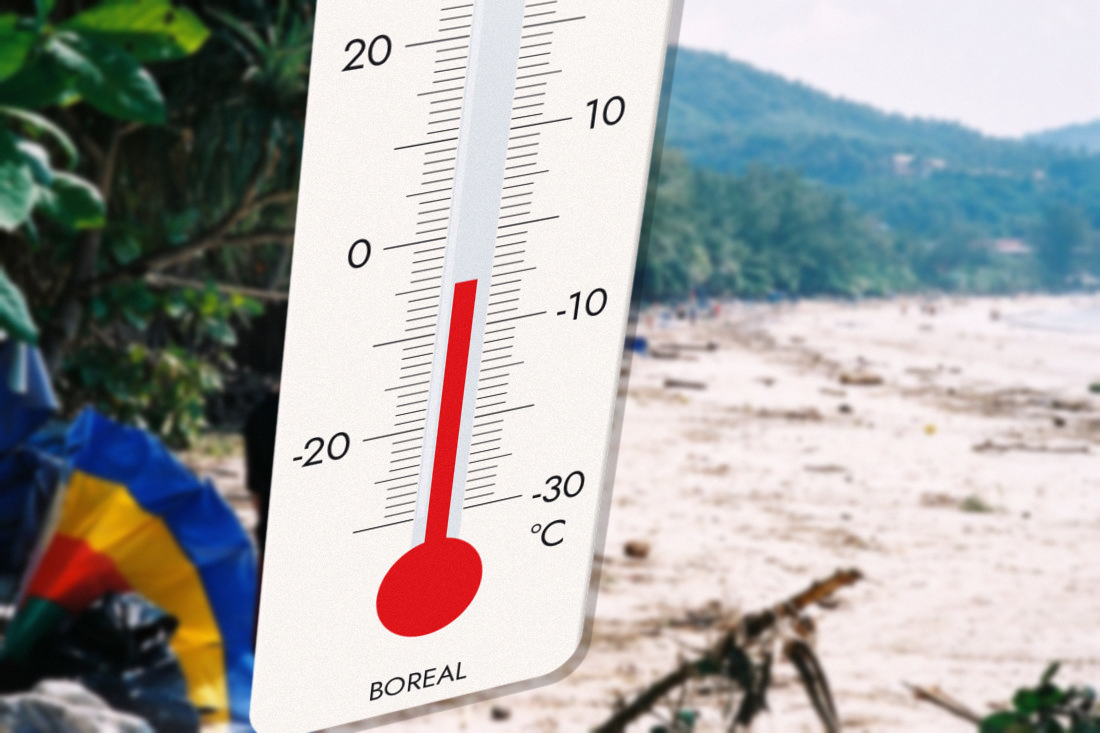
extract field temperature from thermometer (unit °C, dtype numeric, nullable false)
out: -5 °C
